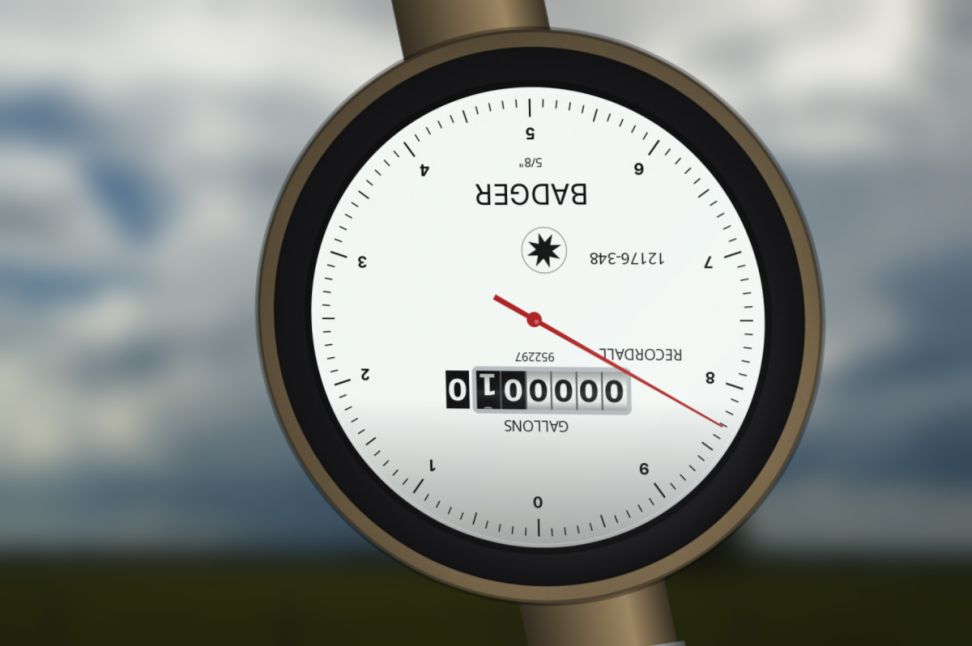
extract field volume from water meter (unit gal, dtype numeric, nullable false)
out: 8.3 gal
